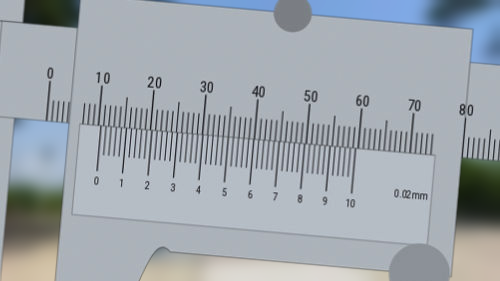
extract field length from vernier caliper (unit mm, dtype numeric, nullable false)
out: 10.5 mm
